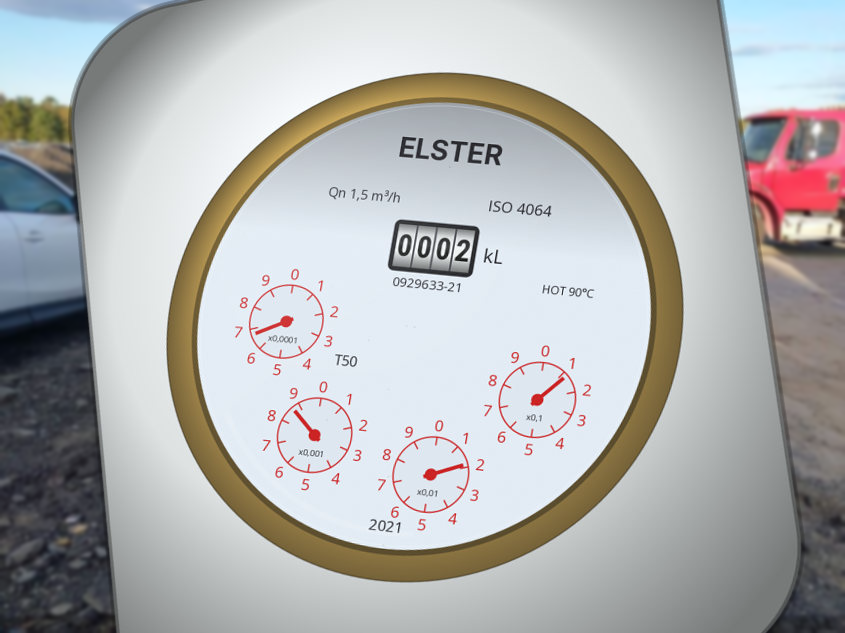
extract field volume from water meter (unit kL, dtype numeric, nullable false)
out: 2.1186 kL
